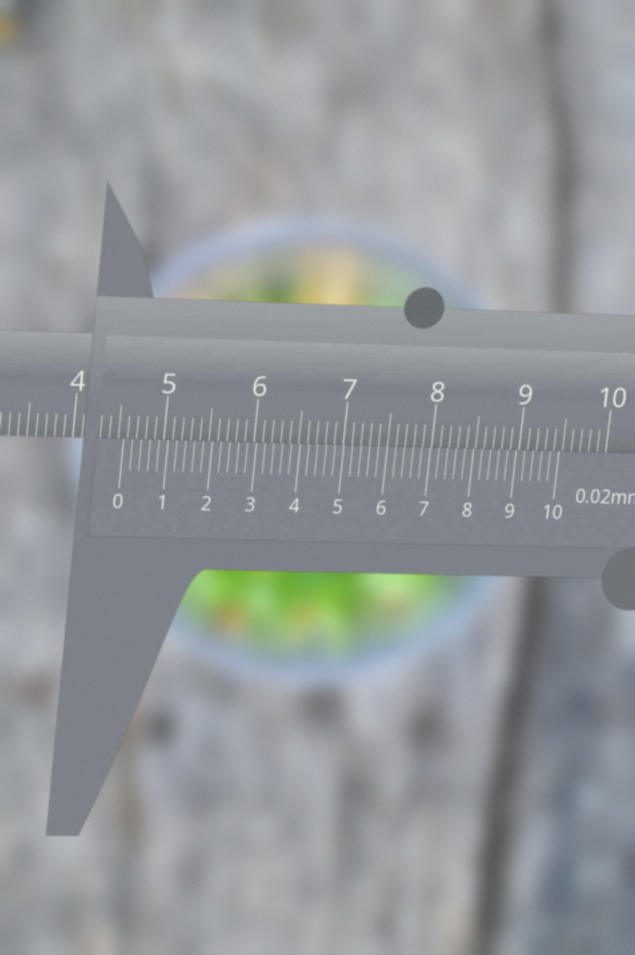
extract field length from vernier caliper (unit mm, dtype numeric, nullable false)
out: 45.6 mm
